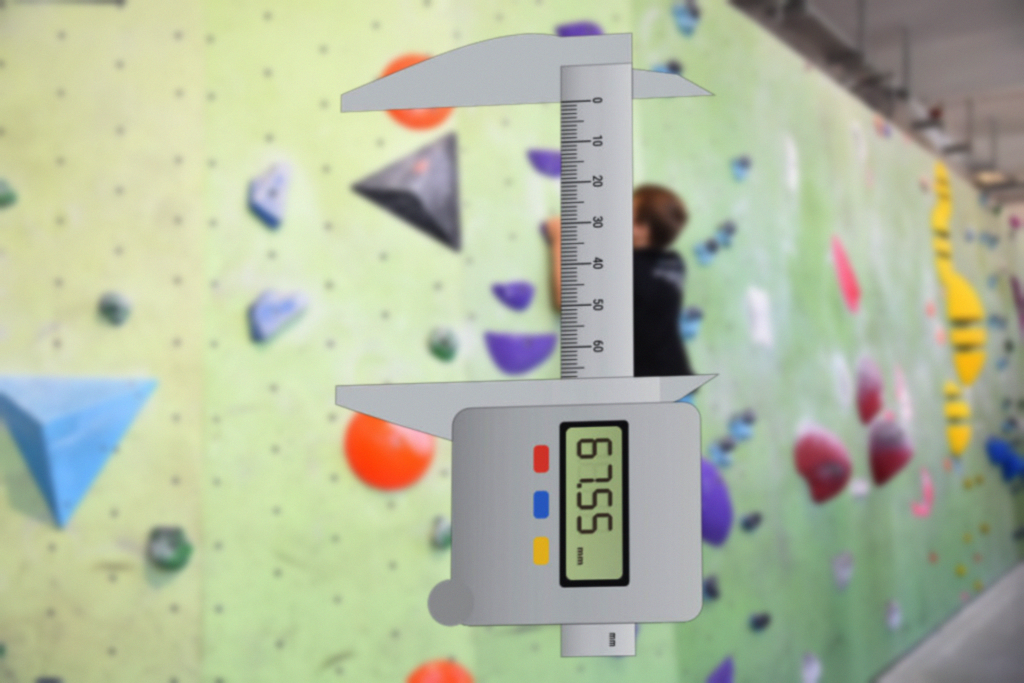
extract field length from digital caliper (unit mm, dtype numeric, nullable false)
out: 67.55 mm
